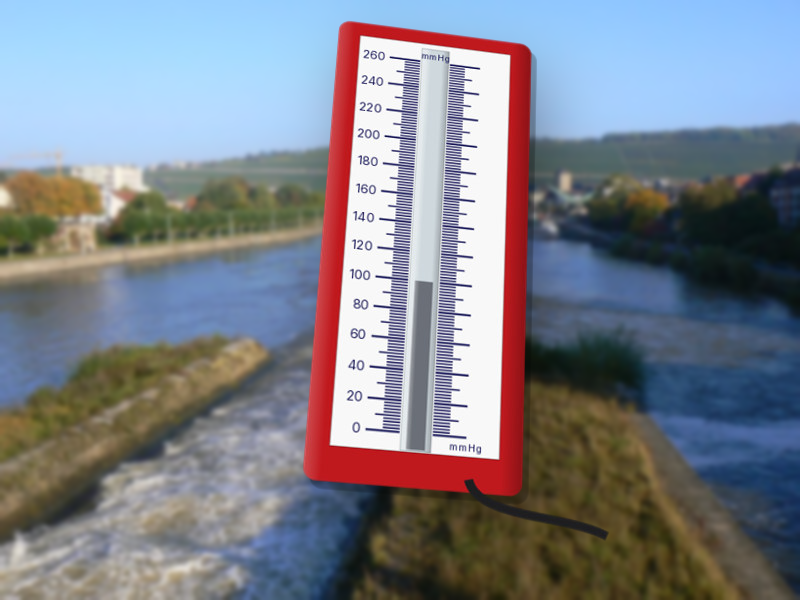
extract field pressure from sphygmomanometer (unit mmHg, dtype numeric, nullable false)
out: 100 mmHg
